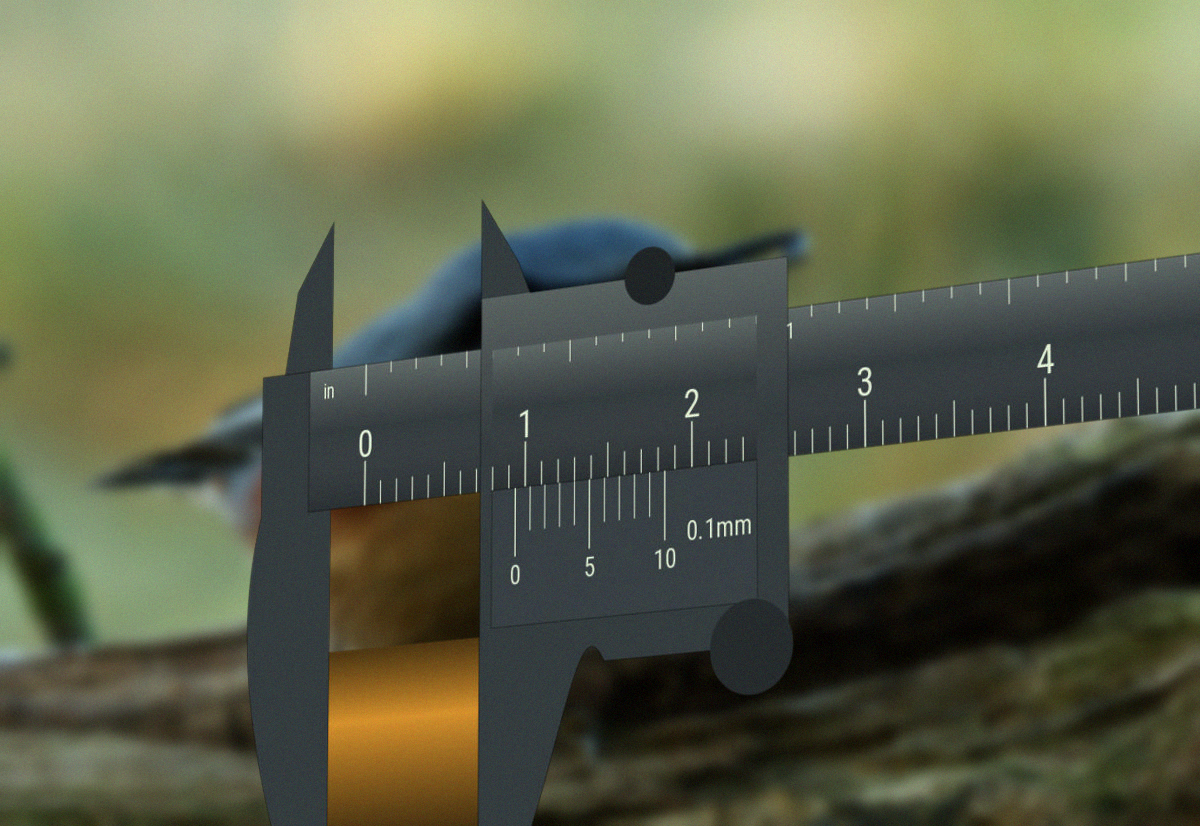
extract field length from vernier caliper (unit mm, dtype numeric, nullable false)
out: 9.4 mm
